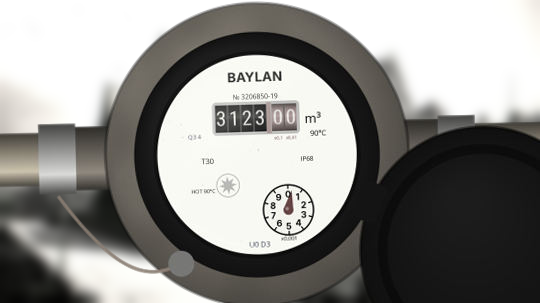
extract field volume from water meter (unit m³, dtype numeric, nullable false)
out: 3123.000 m³
